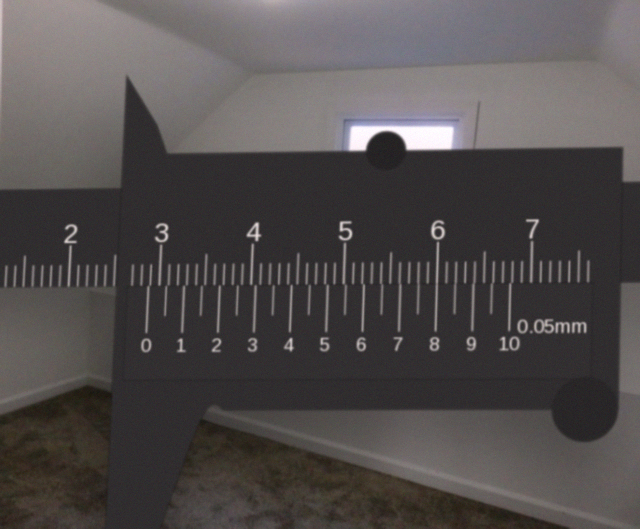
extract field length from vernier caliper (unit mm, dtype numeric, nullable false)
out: 28.8 mm
